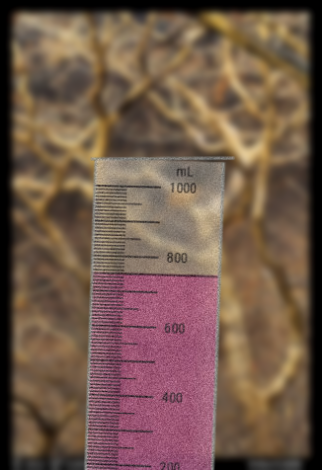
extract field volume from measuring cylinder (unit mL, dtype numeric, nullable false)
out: 750 mL
